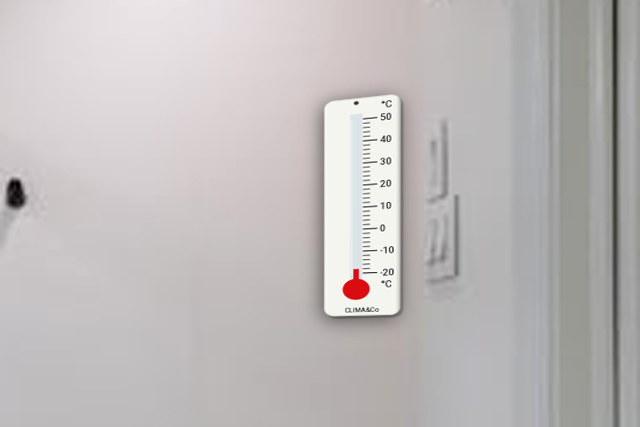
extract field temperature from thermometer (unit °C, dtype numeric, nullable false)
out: -18 °C
